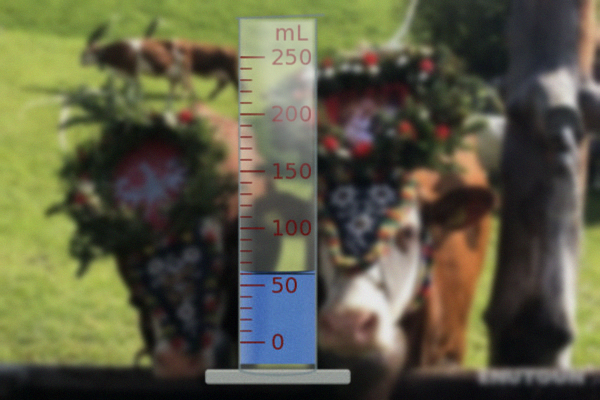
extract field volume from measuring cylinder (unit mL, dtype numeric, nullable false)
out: 60 mL
